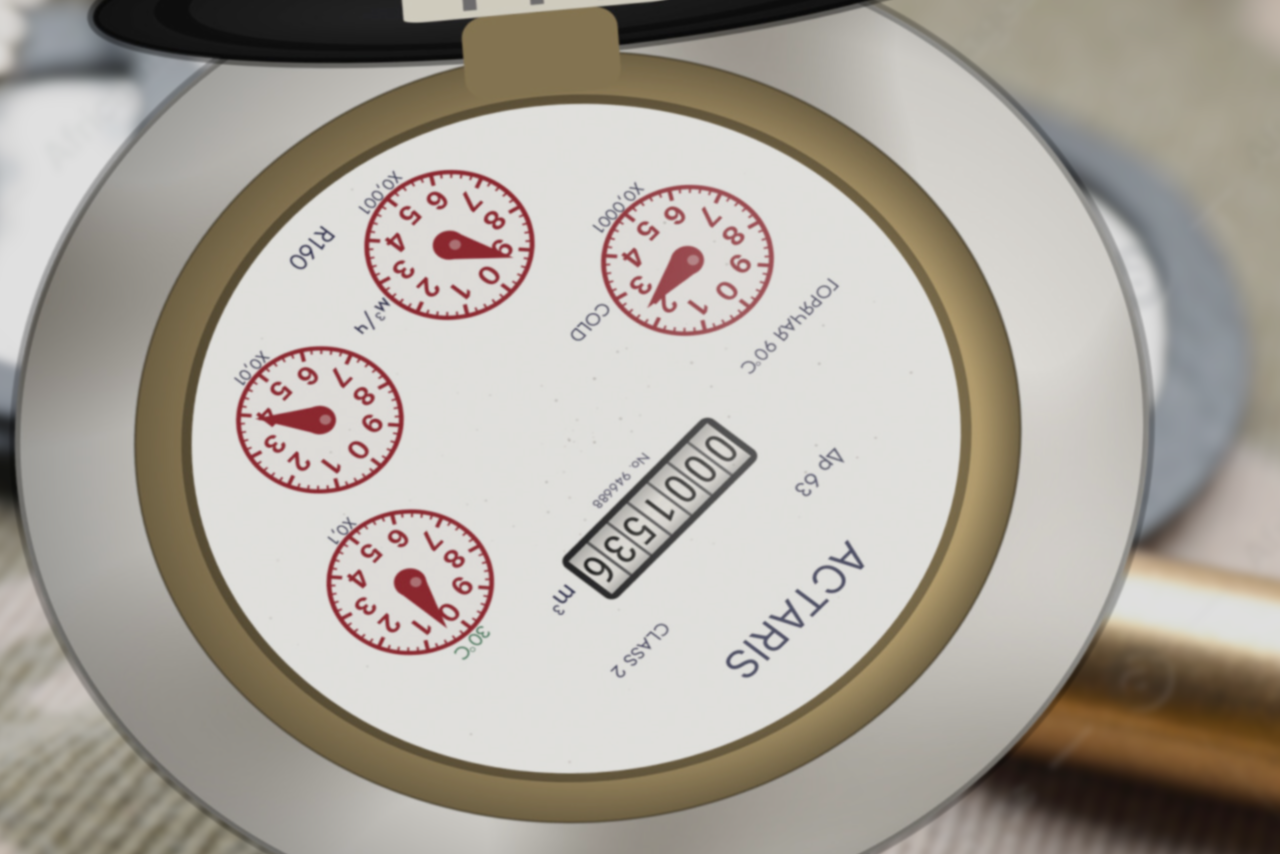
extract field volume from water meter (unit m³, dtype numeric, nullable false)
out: 1536.0392 m³
